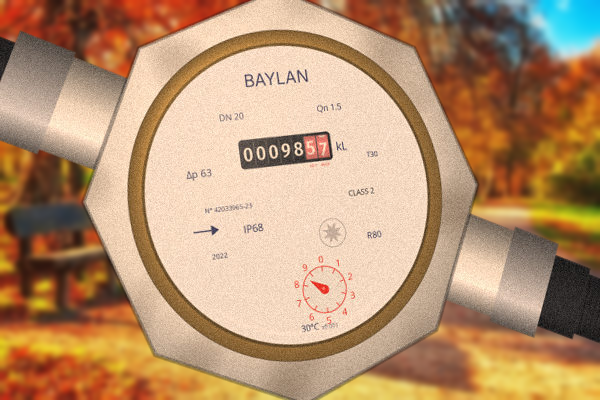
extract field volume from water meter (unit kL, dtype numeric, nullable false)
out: 98.568 kL
